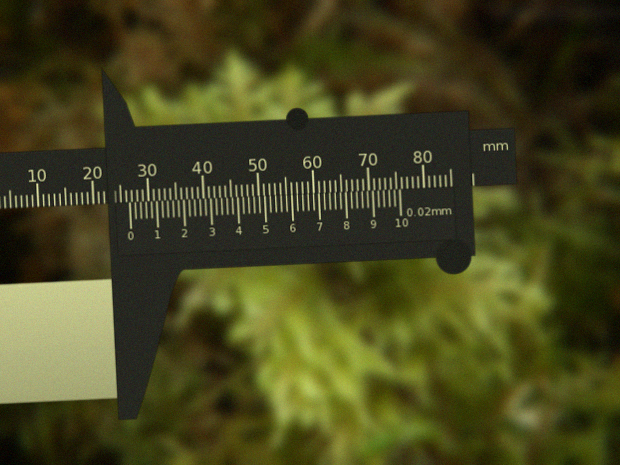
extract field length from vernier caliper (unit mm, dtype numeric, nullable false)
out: 26.6 mm
